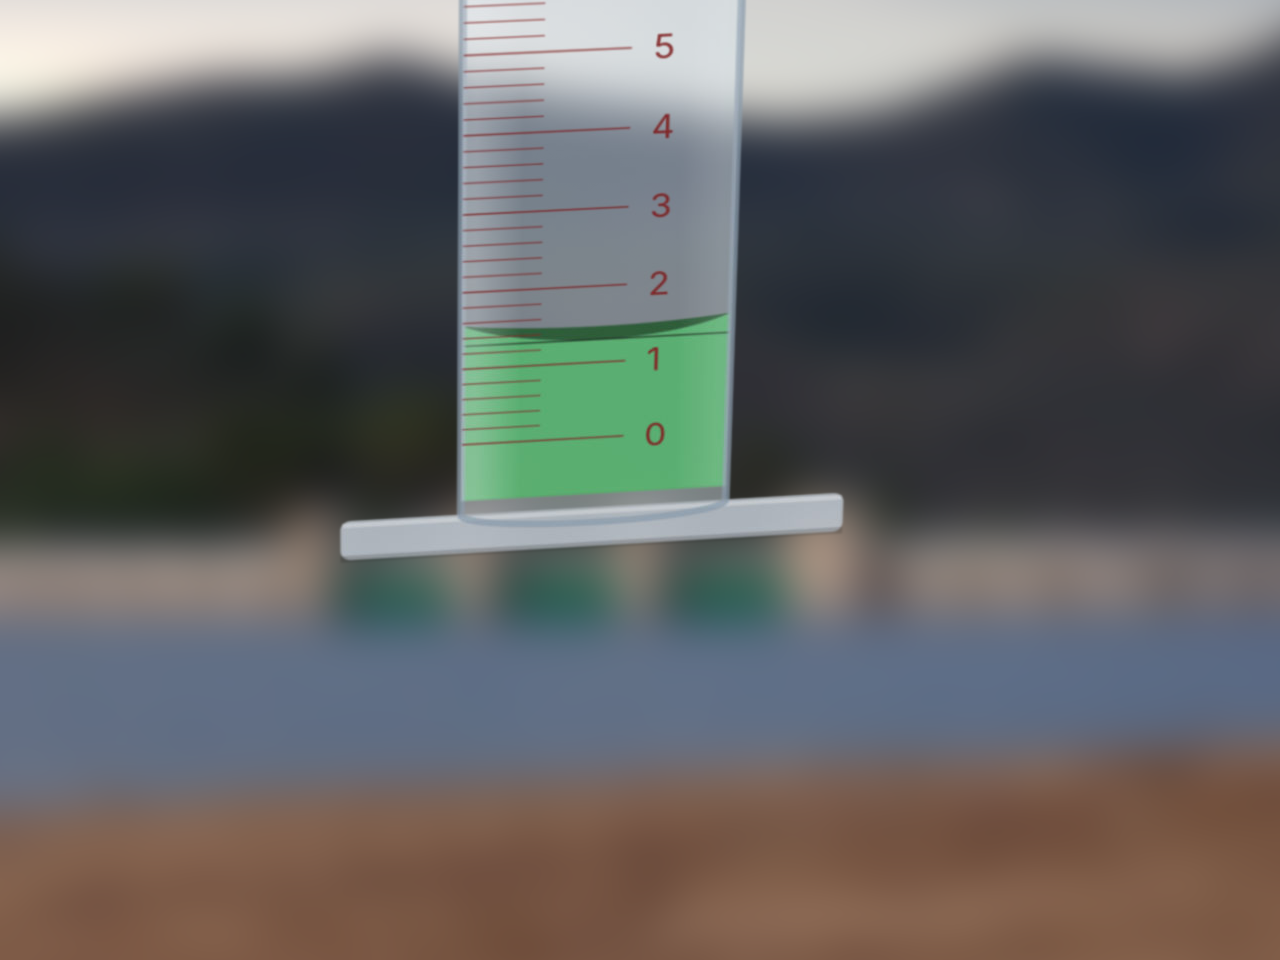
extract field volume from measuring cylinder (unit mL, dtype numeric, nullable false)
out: 1.3 mL
